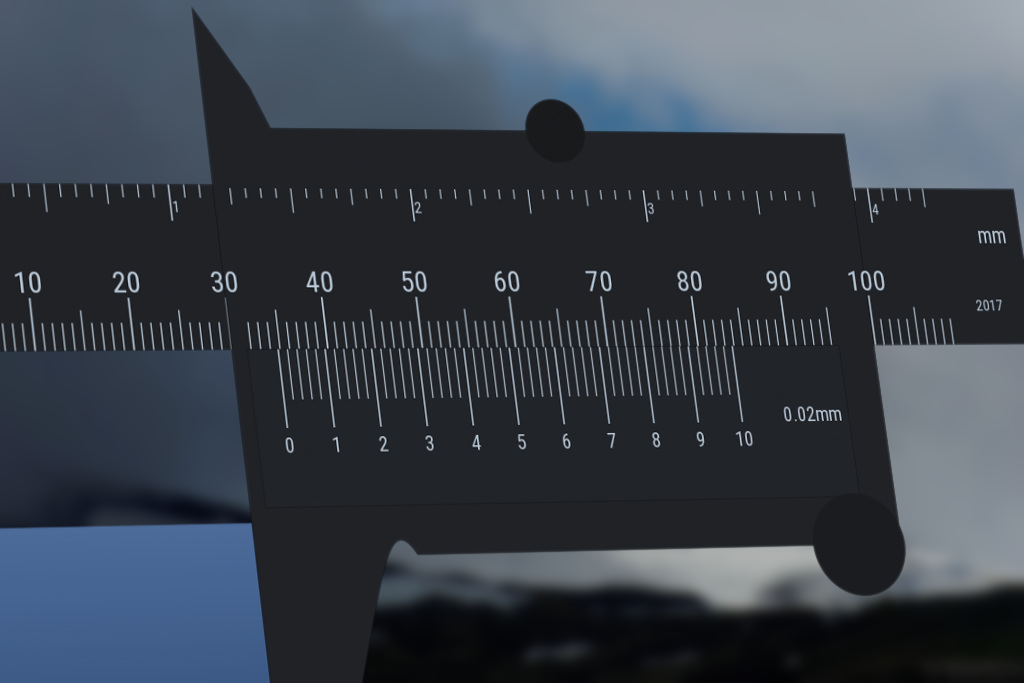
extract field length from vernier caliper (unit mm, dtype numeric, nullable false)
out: 34.8 mm
